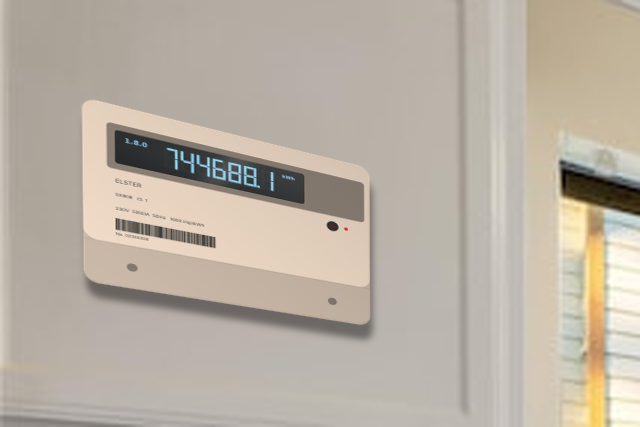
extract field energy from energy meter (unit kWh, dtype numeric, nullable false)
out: 744688.1 kWh
